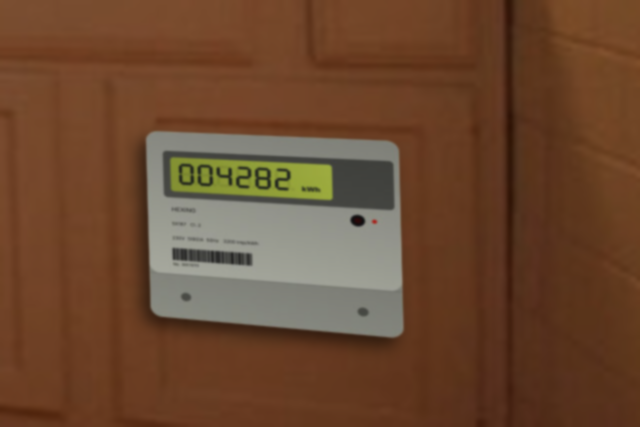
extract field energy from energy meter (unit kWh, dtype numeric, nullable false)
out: 4282 kWh
